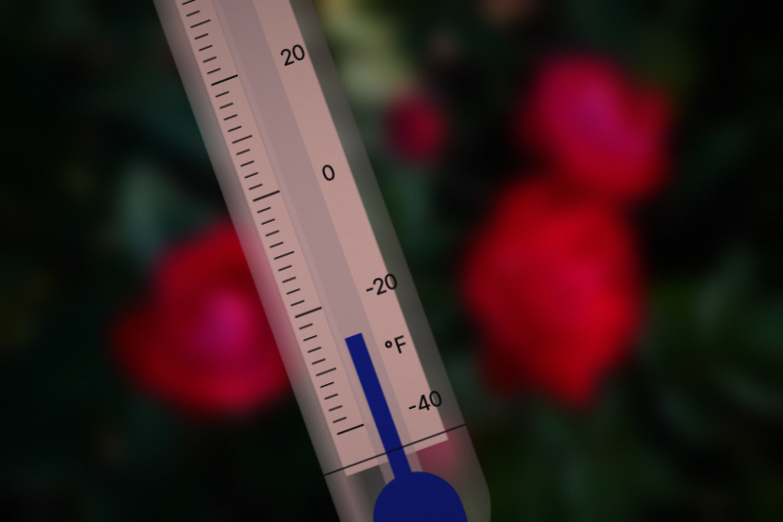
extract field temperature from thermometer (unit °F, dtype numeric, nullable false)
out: -26 °F
